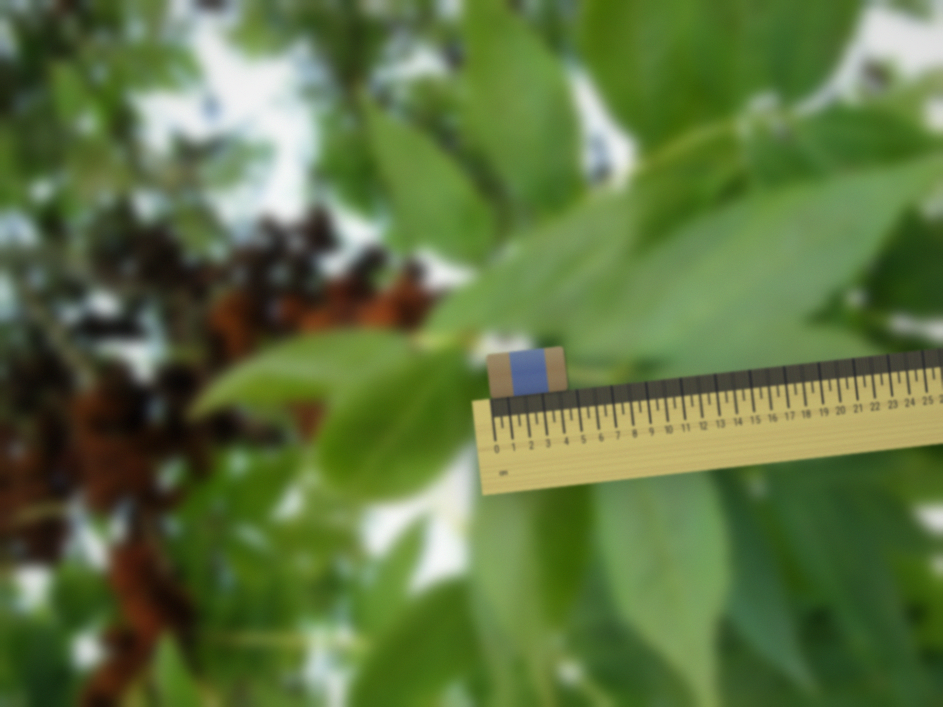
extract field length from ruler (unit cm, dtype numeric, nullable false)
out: 4.5 cm
